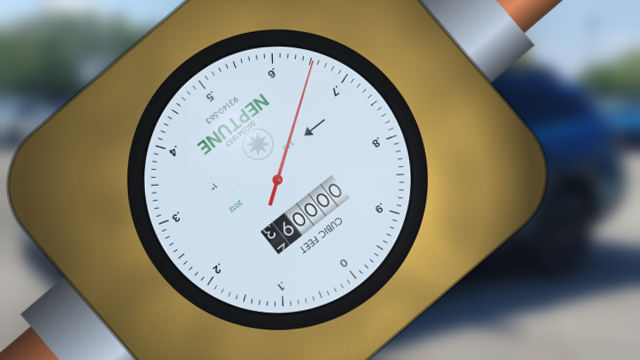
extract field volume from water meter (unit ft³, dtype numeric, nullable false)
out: 92.65 ft³
